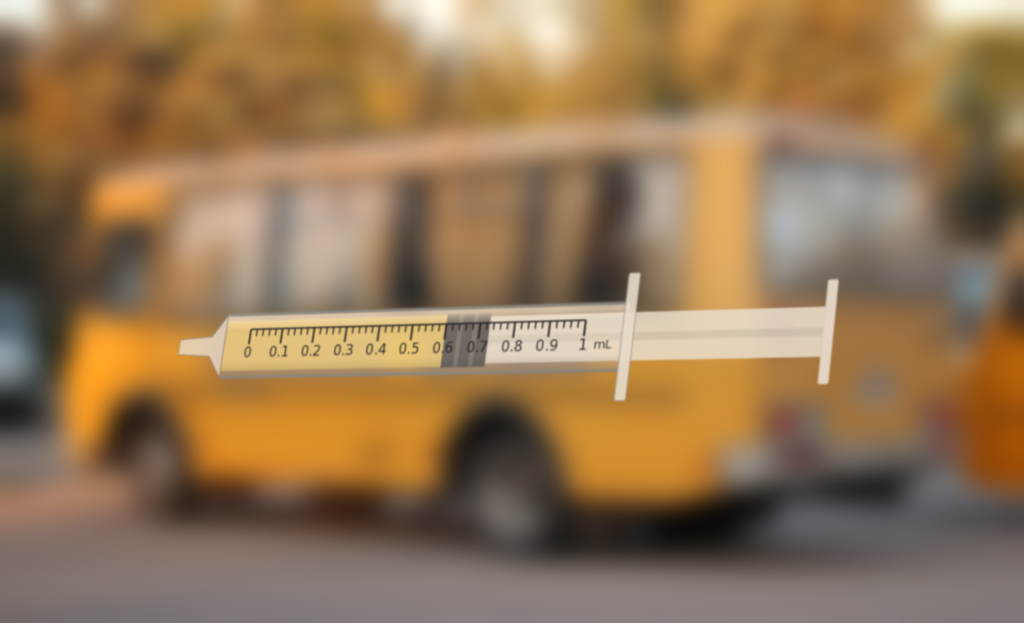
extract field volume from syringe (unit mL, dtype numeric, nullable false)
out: 0.6 mL
